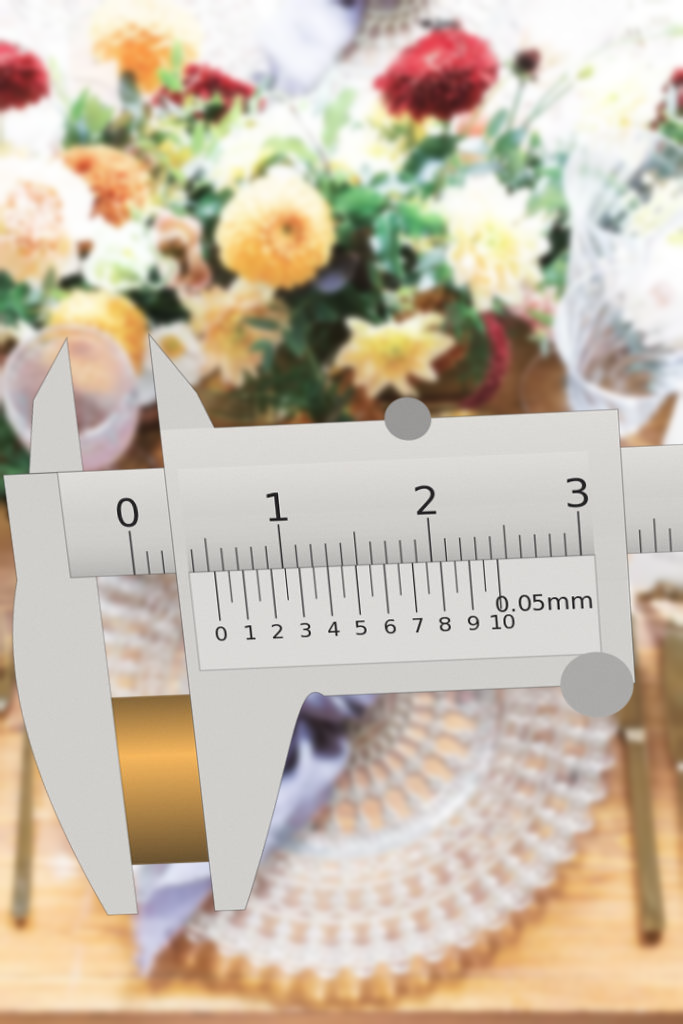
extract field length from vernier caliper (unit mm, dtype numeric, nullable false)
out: 5.4 mm
